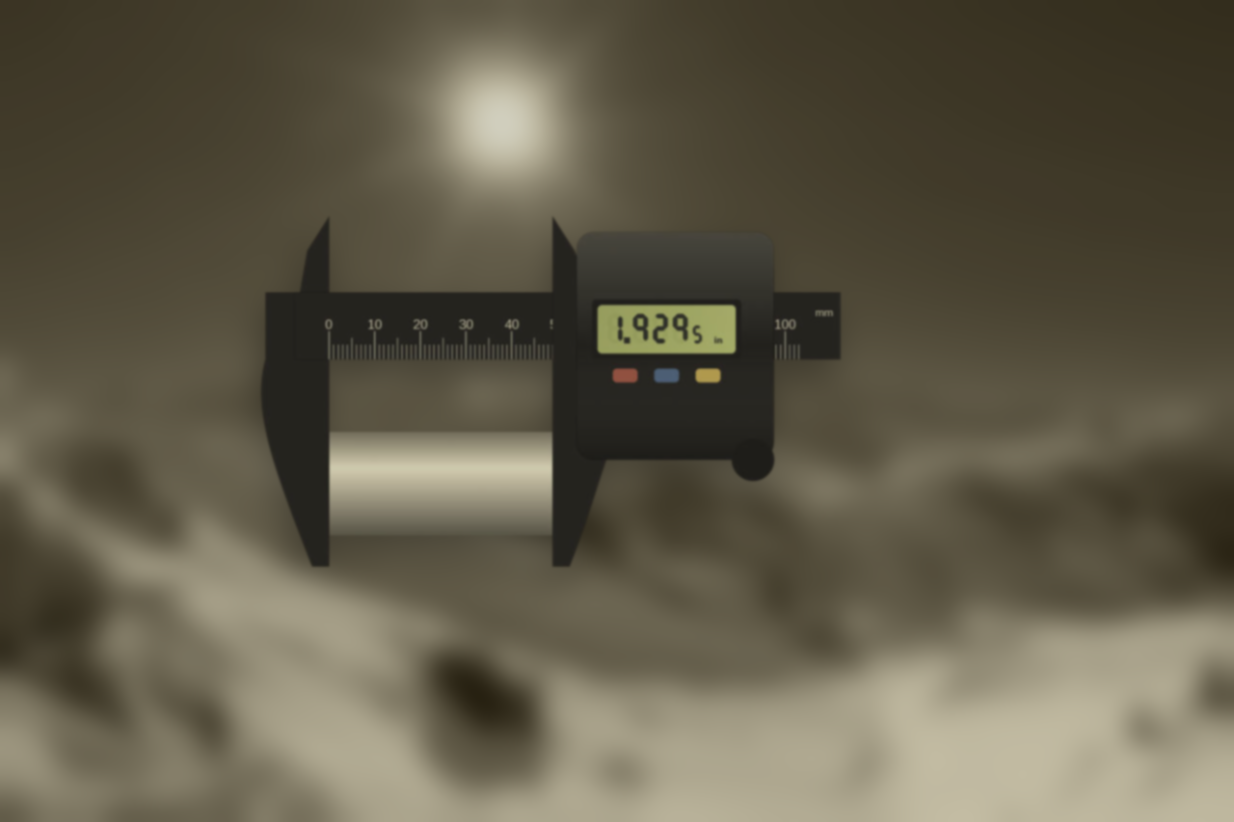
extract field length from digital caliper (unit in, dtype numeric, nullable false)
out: 1.9295 in
